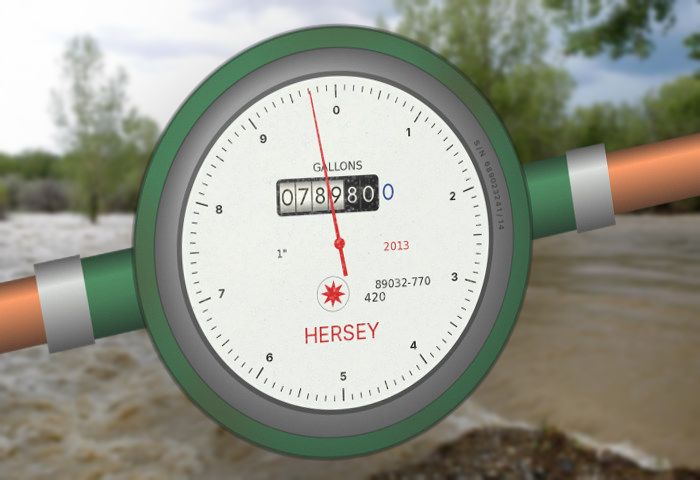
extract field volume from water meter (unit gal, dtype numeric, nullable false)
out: 789799.7 gal
